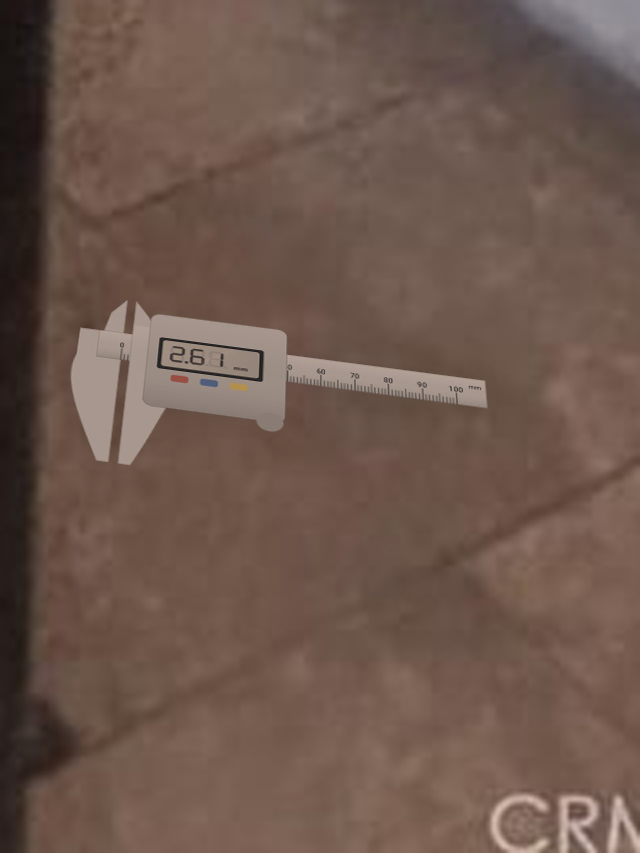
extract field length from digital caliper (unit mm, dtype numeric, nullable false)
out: 2.61 mm
